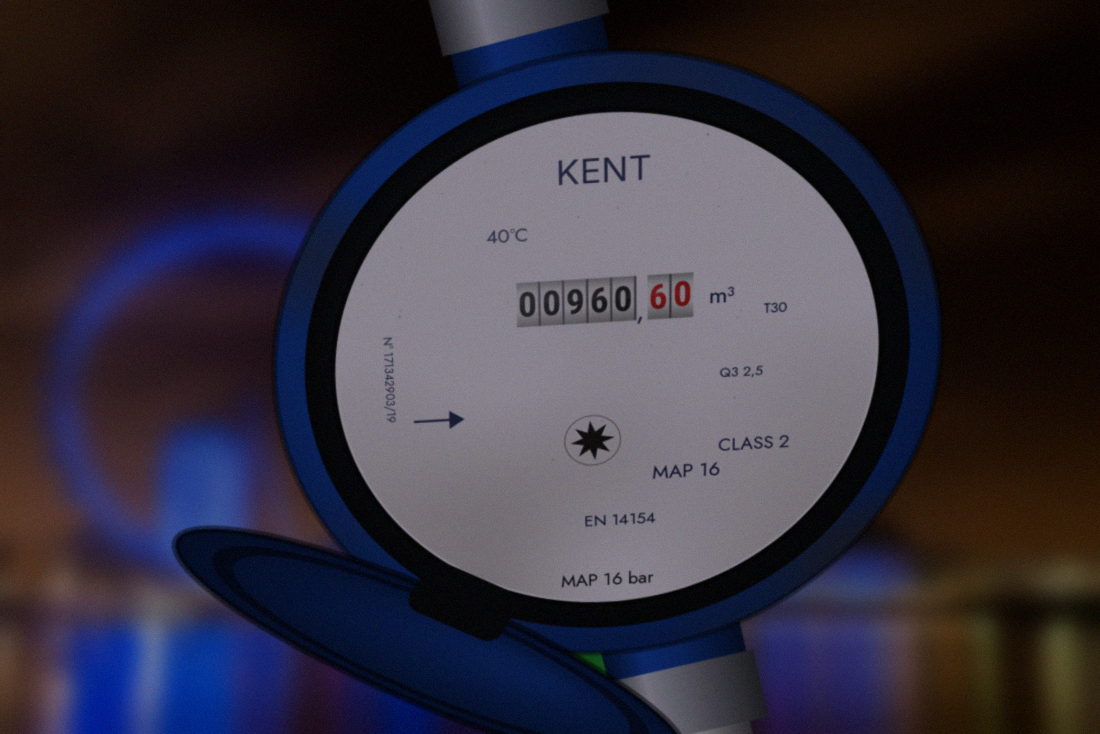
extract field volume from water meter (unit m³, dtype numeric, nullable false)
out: 960.60 m³
